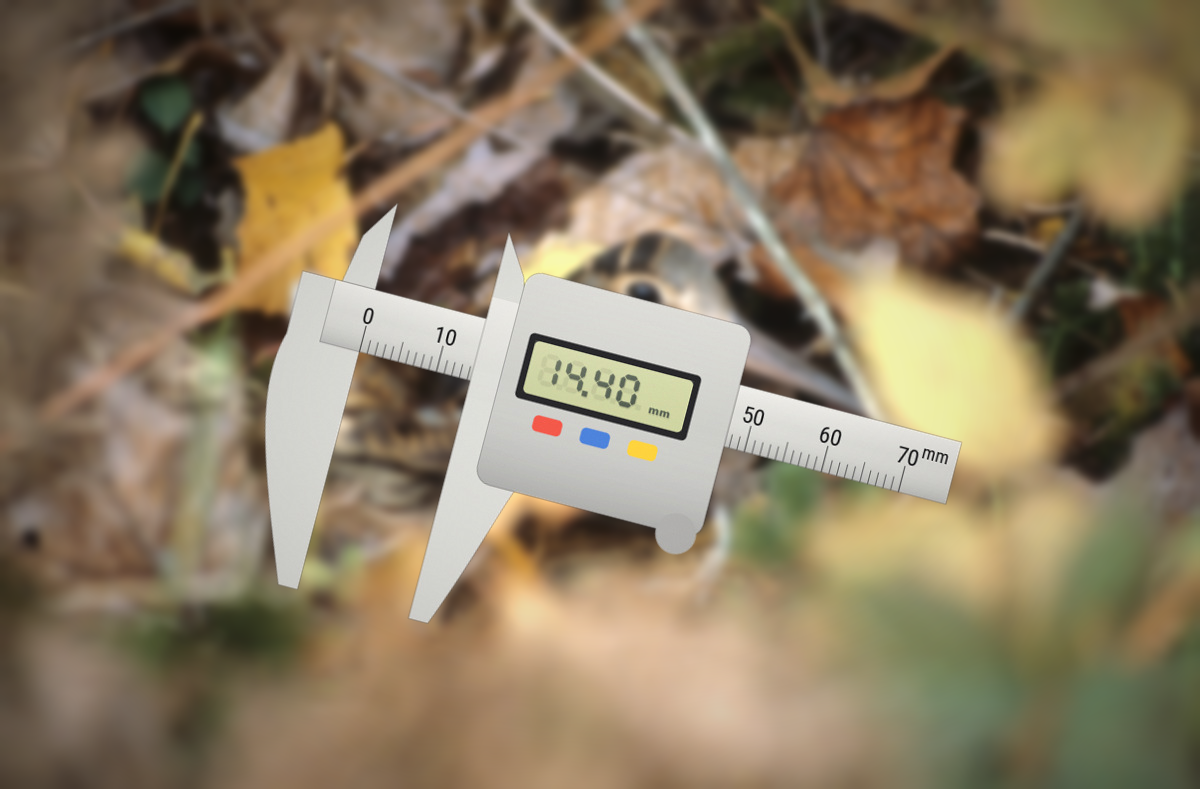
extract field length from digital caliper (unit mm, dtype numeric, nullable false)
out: 14.40 mm
